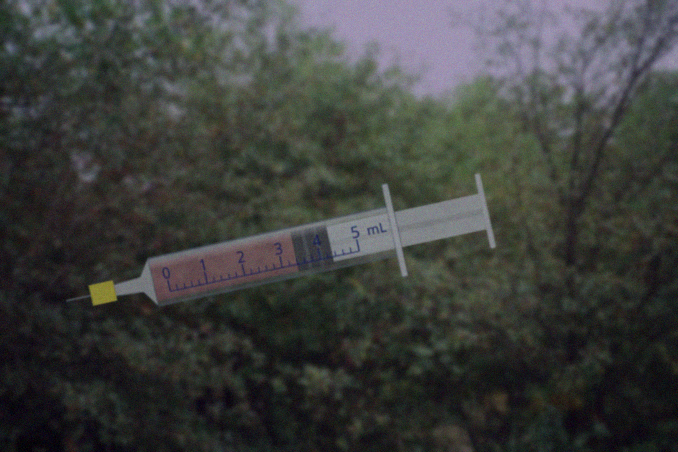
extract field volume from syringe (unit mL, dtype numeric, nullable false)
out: 3.4 mL
